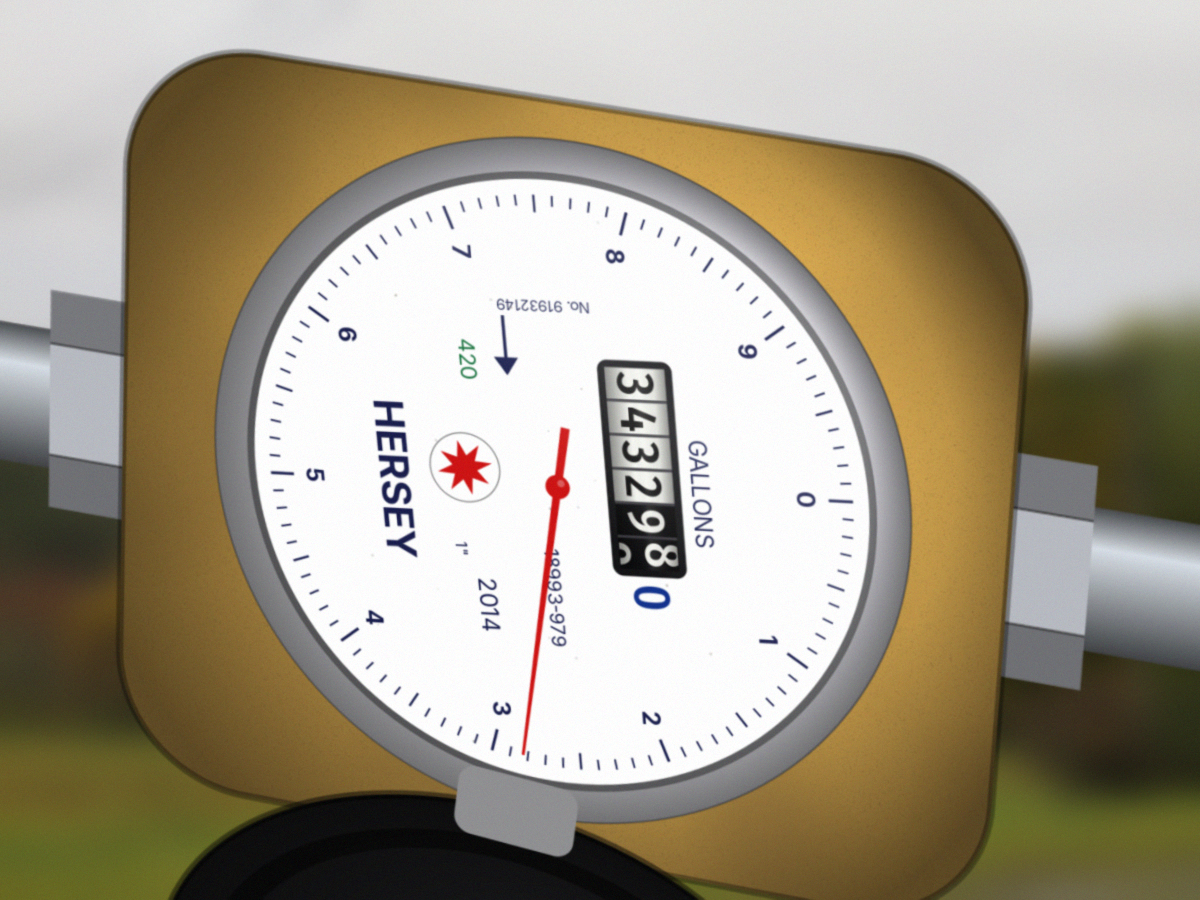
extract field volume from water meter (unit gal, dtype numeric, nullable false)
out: 3432982.8 gal
